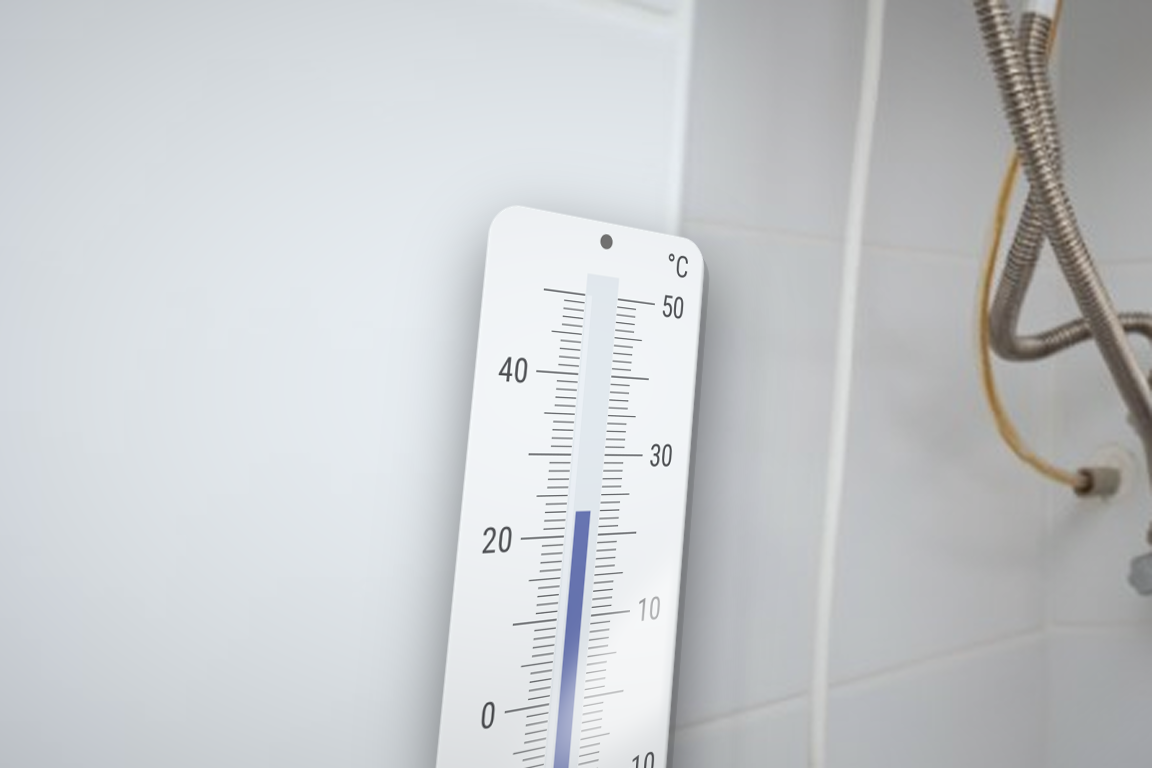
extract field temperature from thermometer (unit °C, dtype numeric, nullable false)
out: 23 °C
